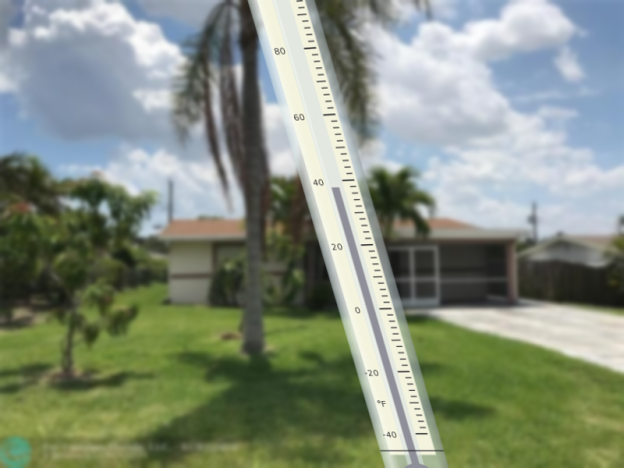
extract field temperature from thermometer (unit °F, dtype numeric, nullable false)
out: 38 °F
